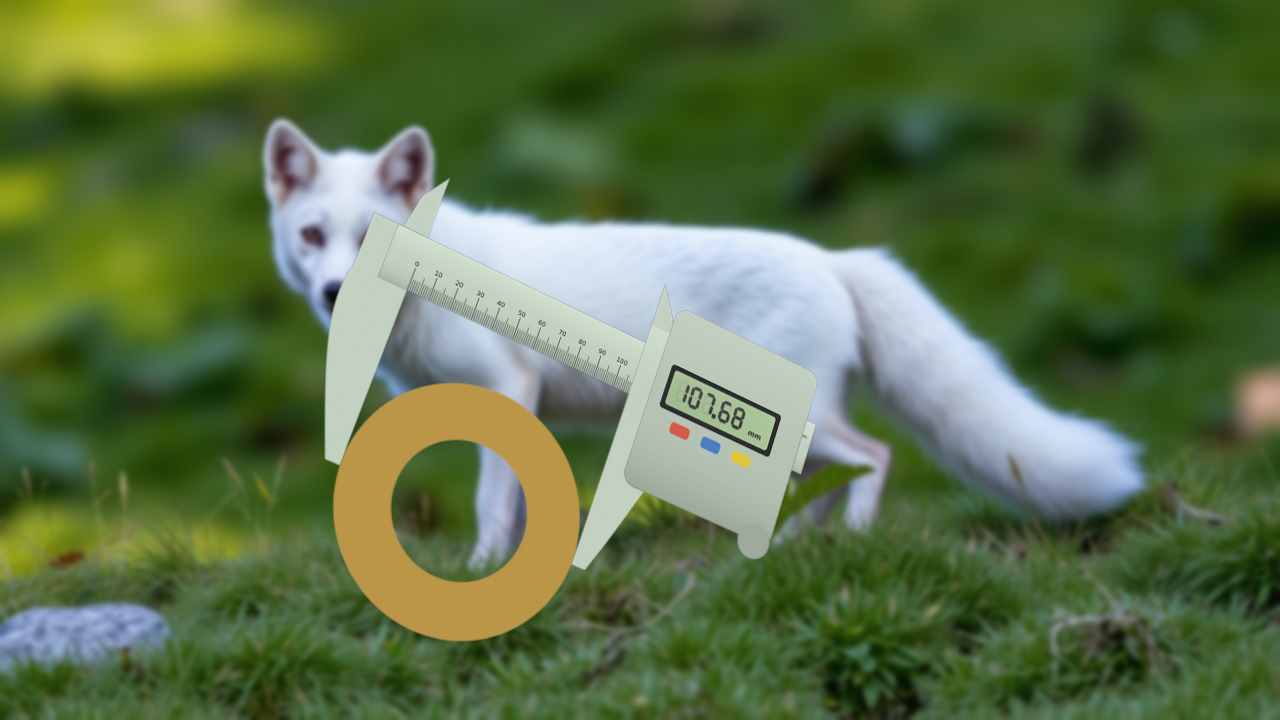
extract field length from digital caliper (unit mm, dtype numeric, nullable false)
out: 107.68 mm
